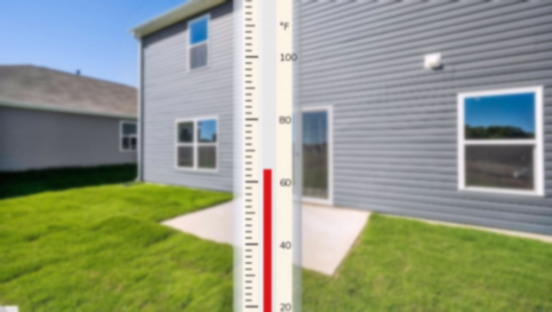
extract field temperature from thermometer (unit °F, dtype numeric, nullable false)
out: 64 °F
